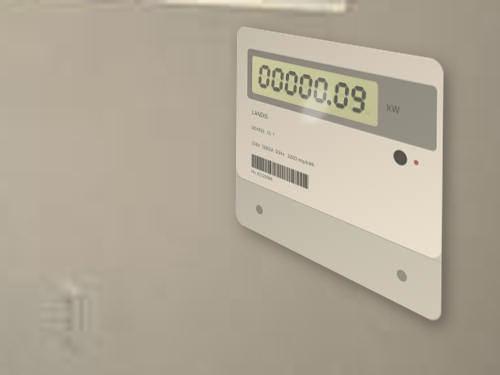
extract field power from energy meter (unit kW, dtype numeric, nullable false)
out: 0.09 kW
